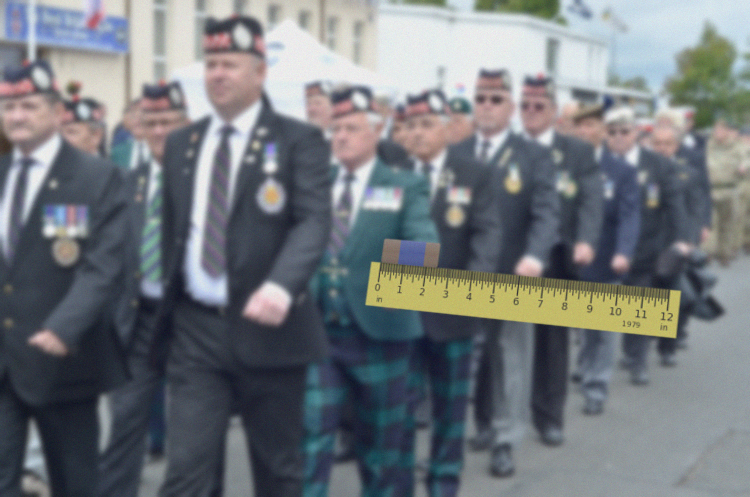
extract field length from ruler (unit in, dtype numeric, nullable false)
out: 2.5 in
